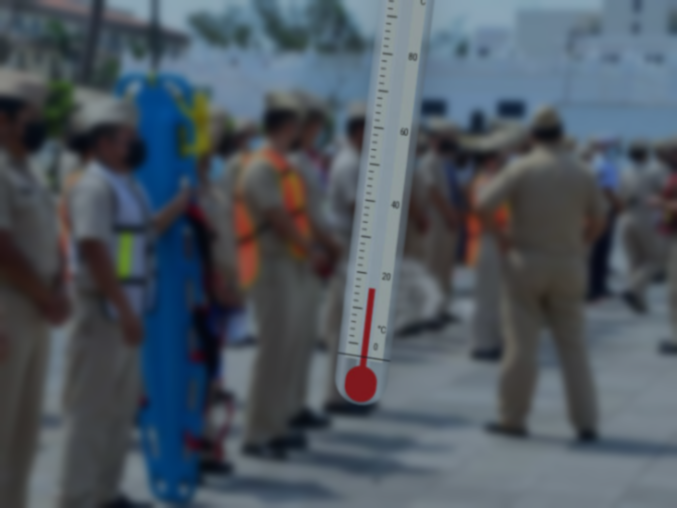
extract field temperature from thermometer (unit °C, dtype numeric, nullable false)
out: 16 °C
